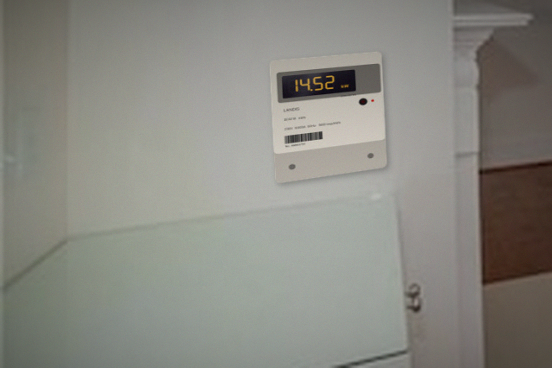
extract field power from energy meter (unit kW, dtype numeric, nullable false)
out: 14.52 kW
